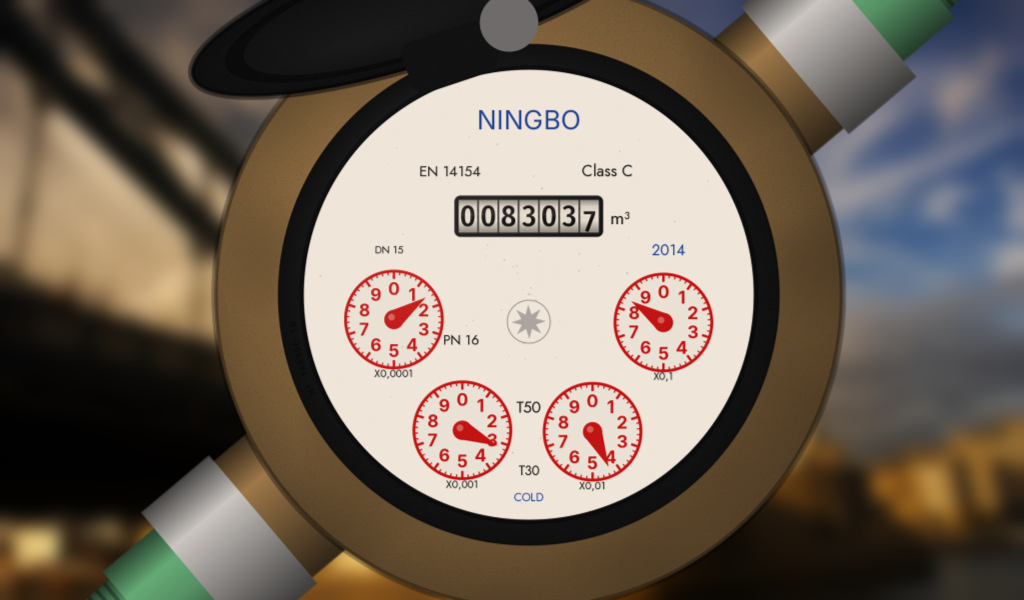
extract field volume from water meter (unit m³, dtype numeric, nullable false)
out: 83036.8431 m³
